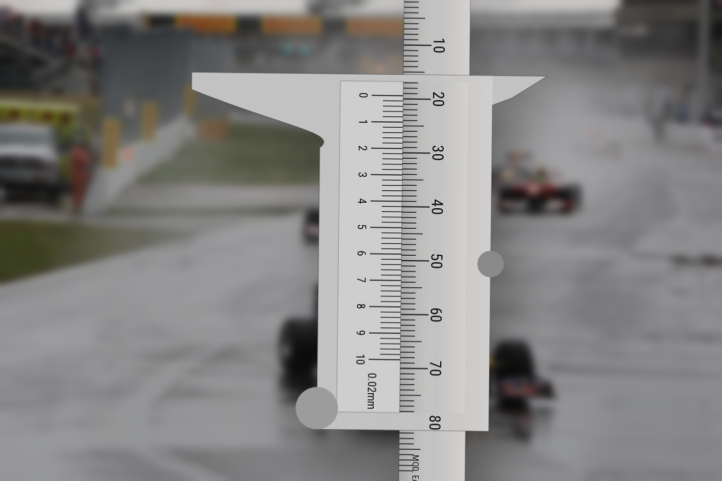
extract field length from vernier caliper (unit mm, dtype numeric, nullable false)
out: 19.4 mm
